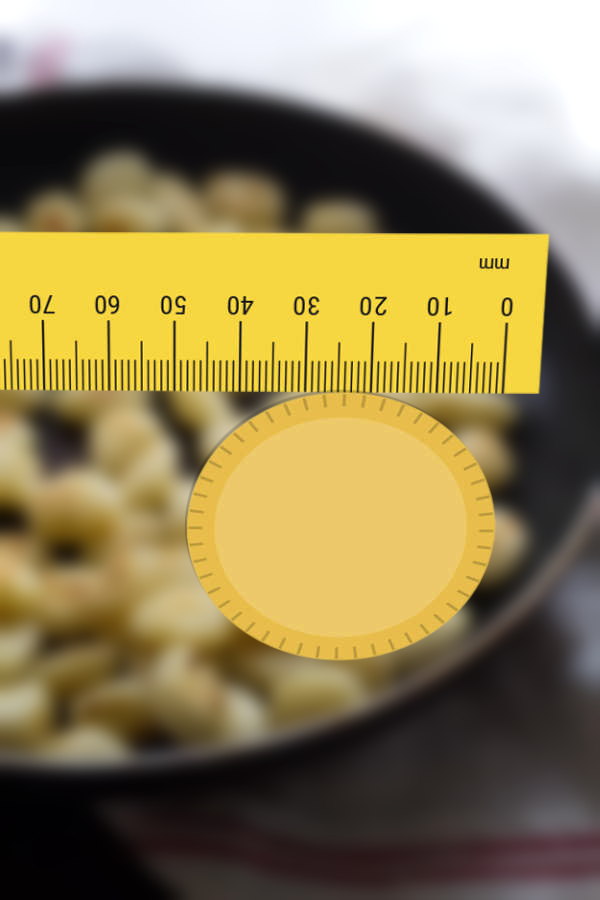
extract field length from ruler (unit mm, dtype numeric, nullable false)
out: 48 mm
